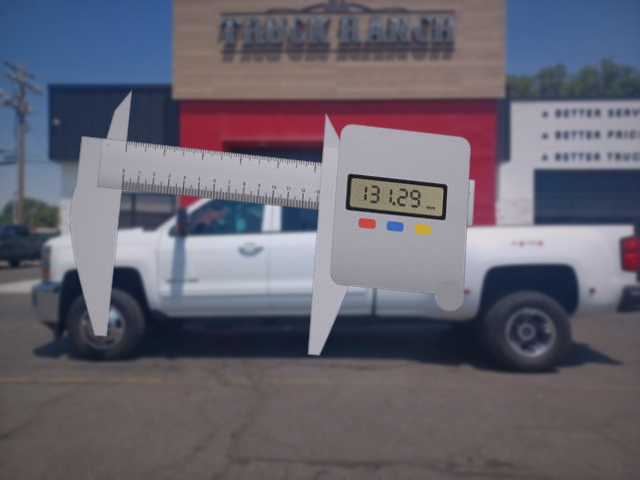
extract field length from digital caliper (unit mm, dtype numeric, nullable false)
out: 131.29 mm
